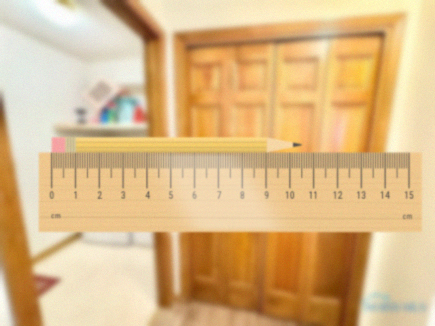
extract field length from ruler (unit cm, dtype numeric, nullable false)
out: 10.5 cm
